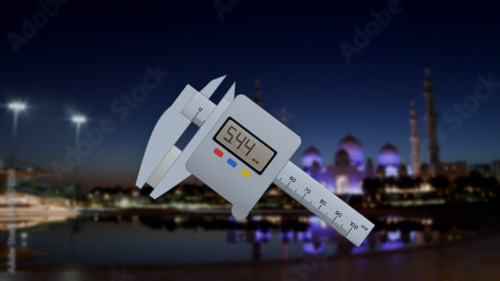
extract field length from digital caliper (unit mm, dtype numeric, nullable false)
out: 5.44 mm
